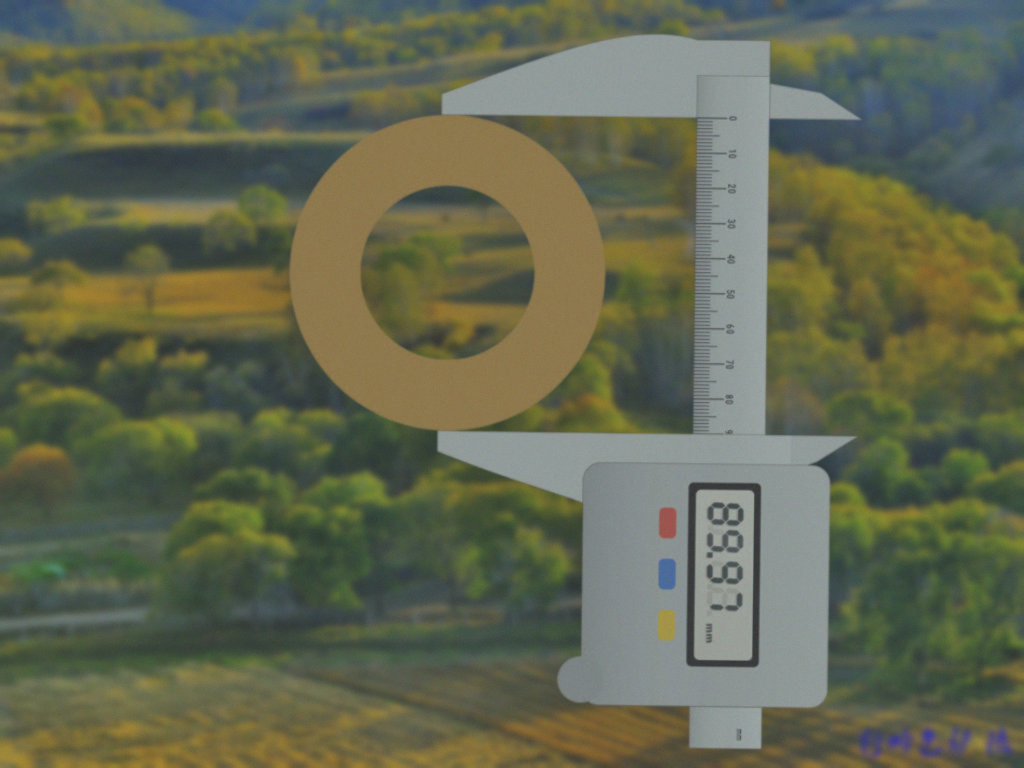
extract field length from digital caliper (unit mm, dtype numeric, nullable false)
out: 89.97 mm
